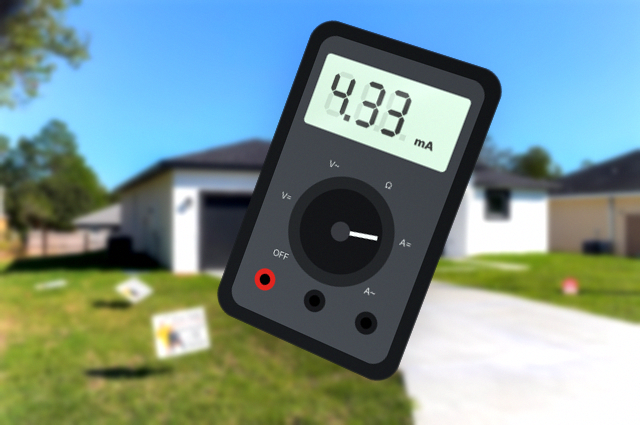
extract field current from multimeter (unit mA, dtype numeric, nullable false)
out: 4.33 mA
